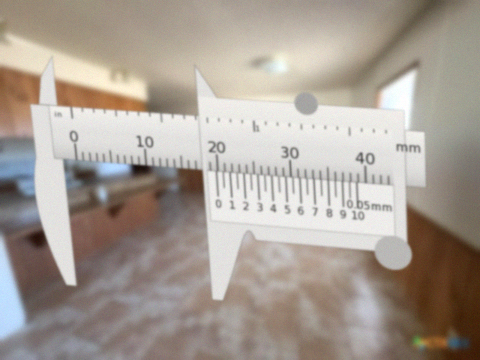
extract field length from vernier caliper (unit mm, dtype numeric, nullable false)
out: 19.8 mm
